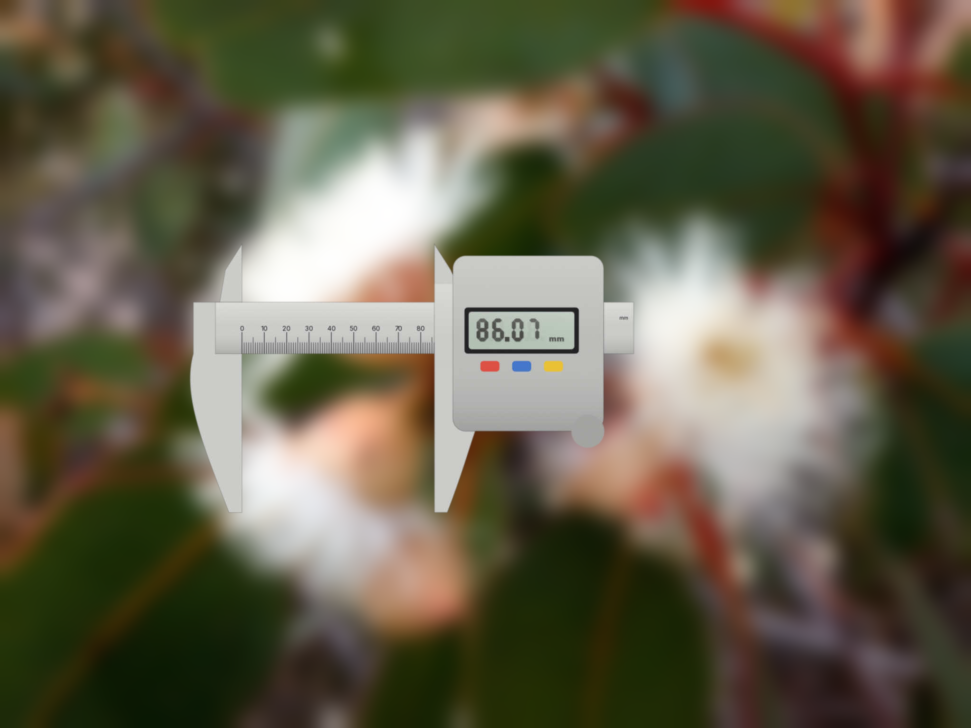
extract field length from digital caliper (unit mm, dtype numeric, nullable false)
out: 86.07 mm
